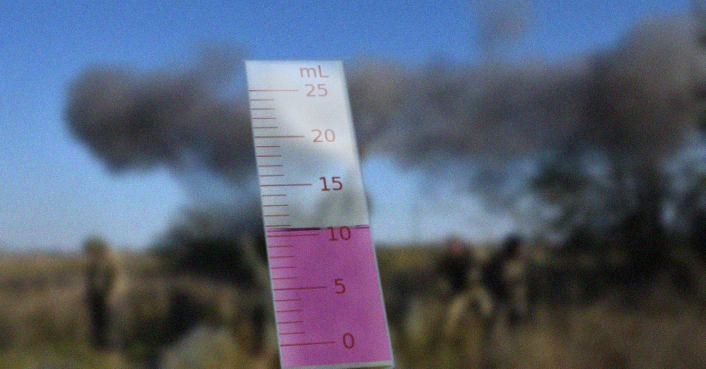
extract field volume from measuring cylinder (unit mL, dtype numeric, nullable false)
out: 10.5 mL
